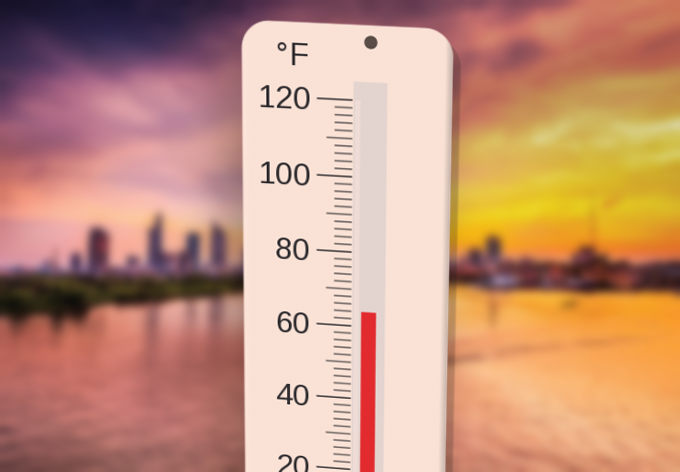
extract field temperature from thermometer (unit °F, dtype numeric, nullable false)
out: 64 °F
